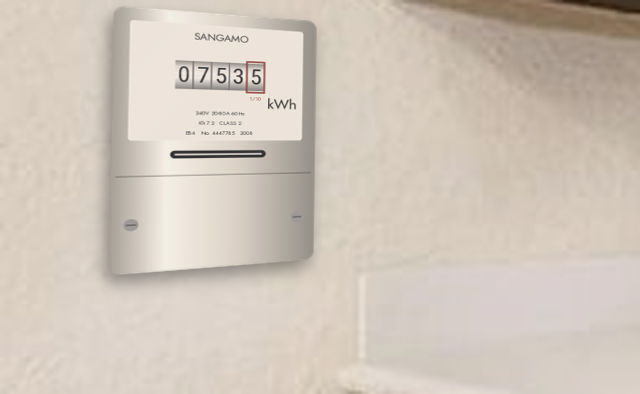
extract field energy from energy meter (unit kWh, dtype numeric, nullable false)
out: 753.5 kWh
